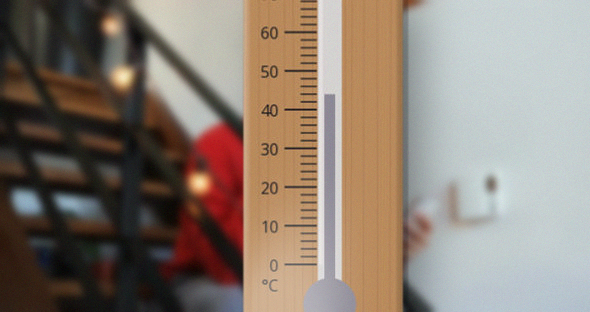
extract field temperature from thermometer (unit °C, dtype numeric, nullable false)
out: 44 °C
